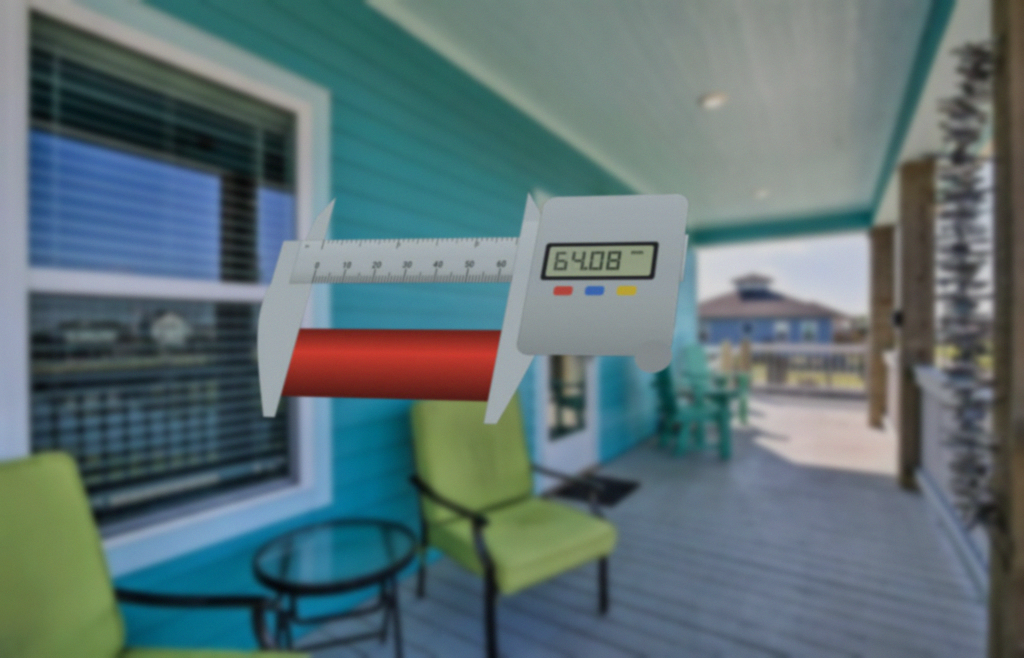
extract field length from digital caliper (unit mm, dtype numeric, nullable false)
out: 64.08 mm
